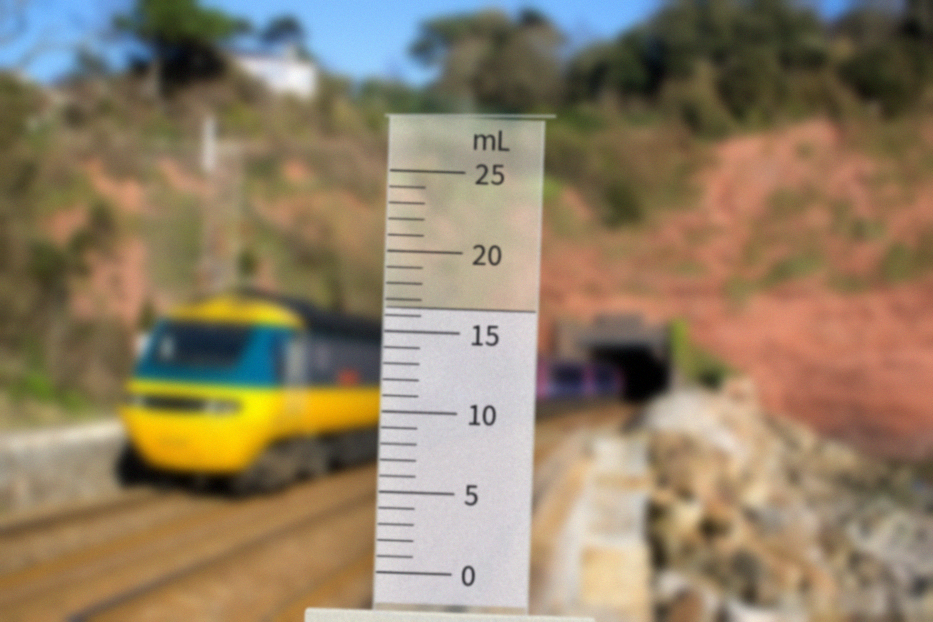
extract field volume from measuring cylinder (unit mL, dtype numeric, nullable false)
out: 16.5 mL
